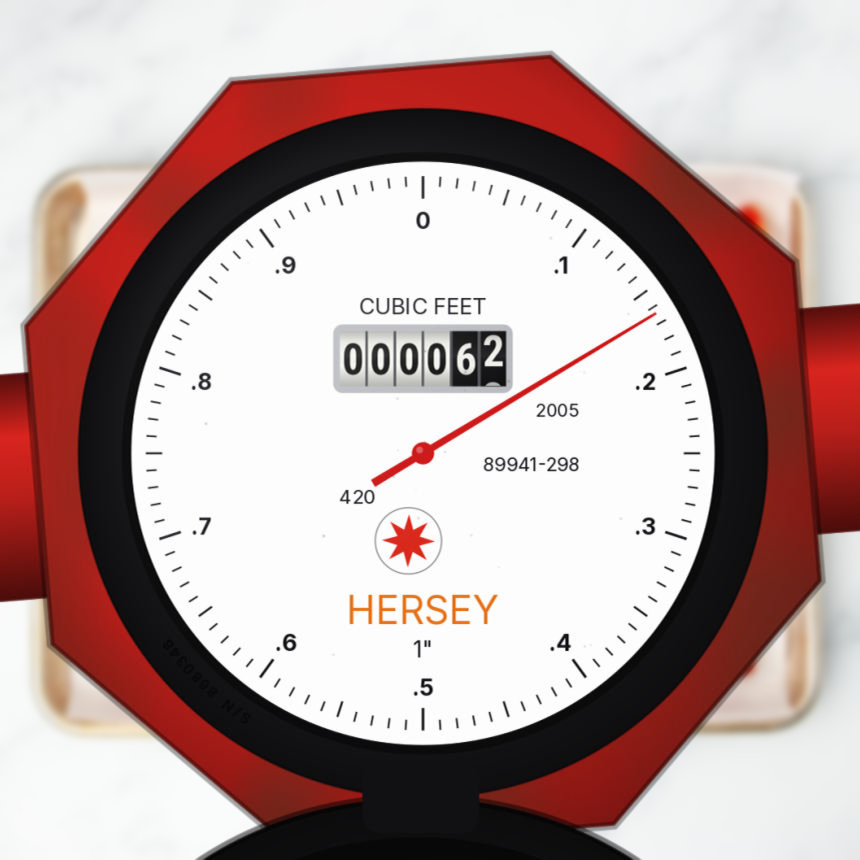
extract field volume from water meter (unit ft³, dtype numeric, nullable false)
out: 62.16 ft³
